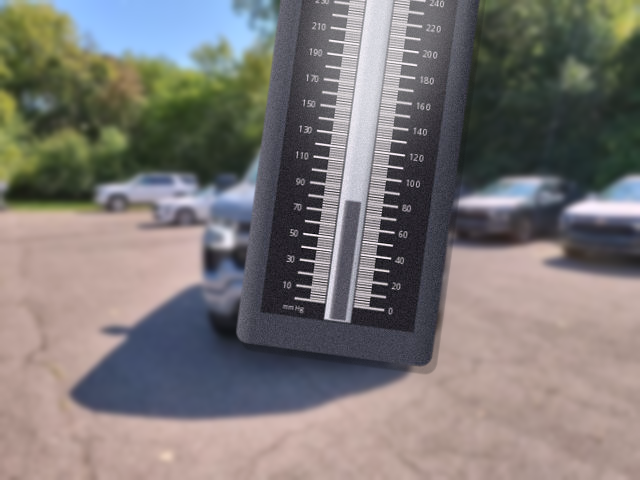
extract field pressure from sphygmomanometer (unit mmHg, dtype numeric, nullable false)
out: 80 mmHg
